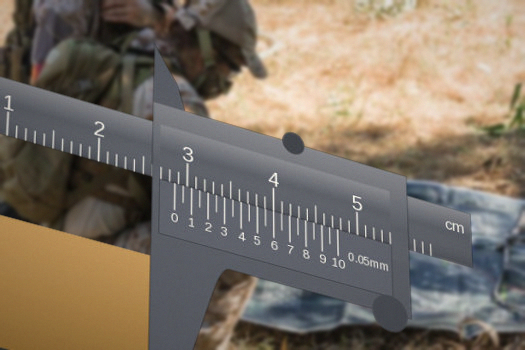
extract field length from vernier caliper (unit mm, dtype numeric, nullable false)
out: 28.6 mm
